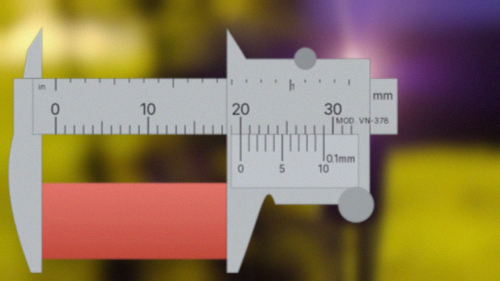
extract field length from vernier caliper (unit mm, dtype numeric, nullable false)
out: 20.0 mm
